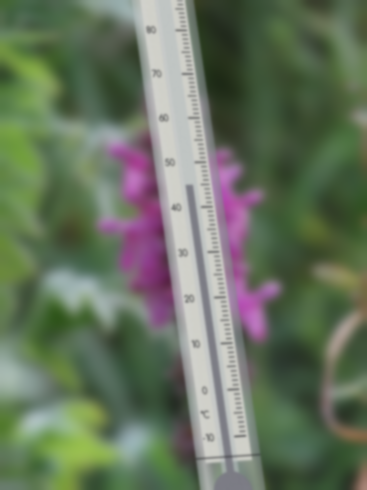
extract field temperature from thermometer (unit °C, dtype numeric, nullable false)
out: 45 °C
